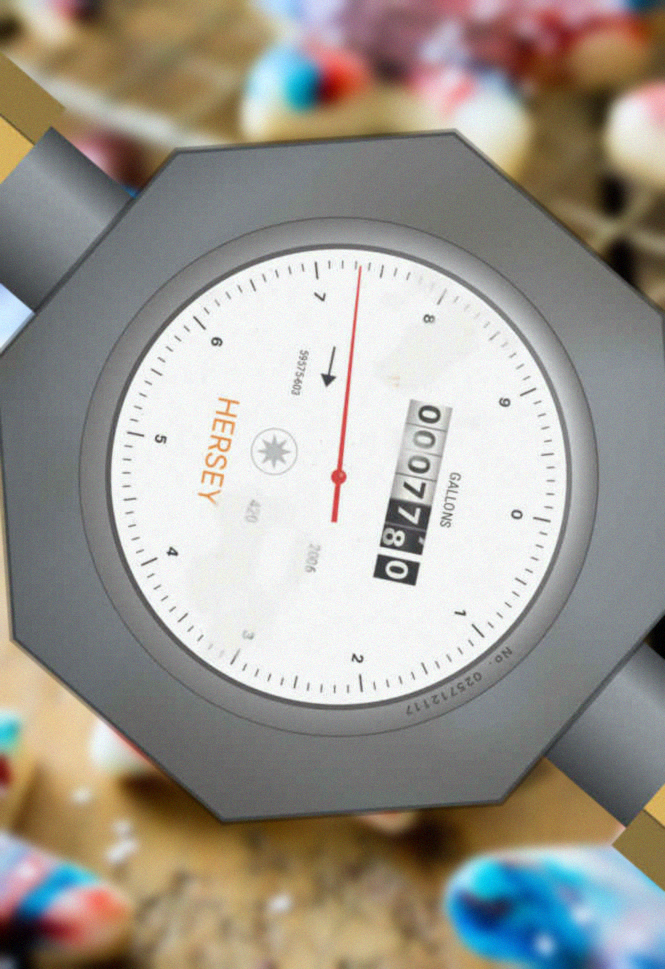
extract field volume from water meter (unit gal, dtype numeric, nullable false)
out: 7777.3 gal
